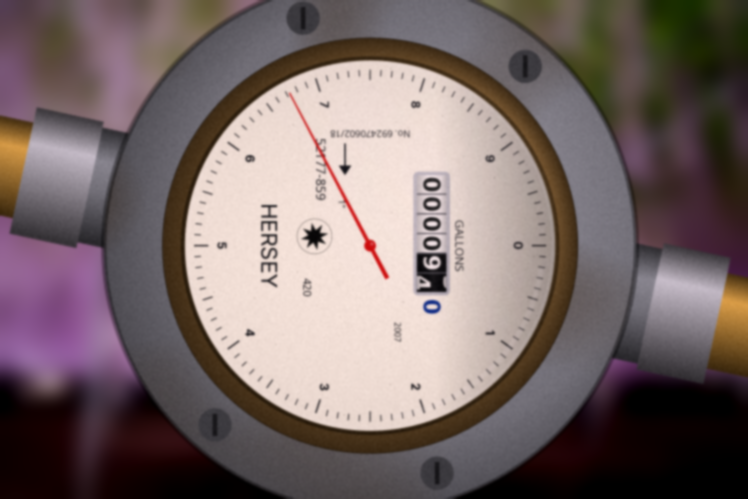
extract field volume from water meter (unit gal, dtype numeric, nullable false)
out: 936.7 gal
